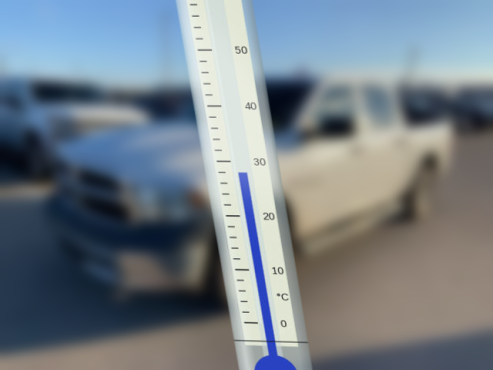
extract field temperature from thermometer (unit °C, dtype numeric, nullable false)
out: 28 °C
